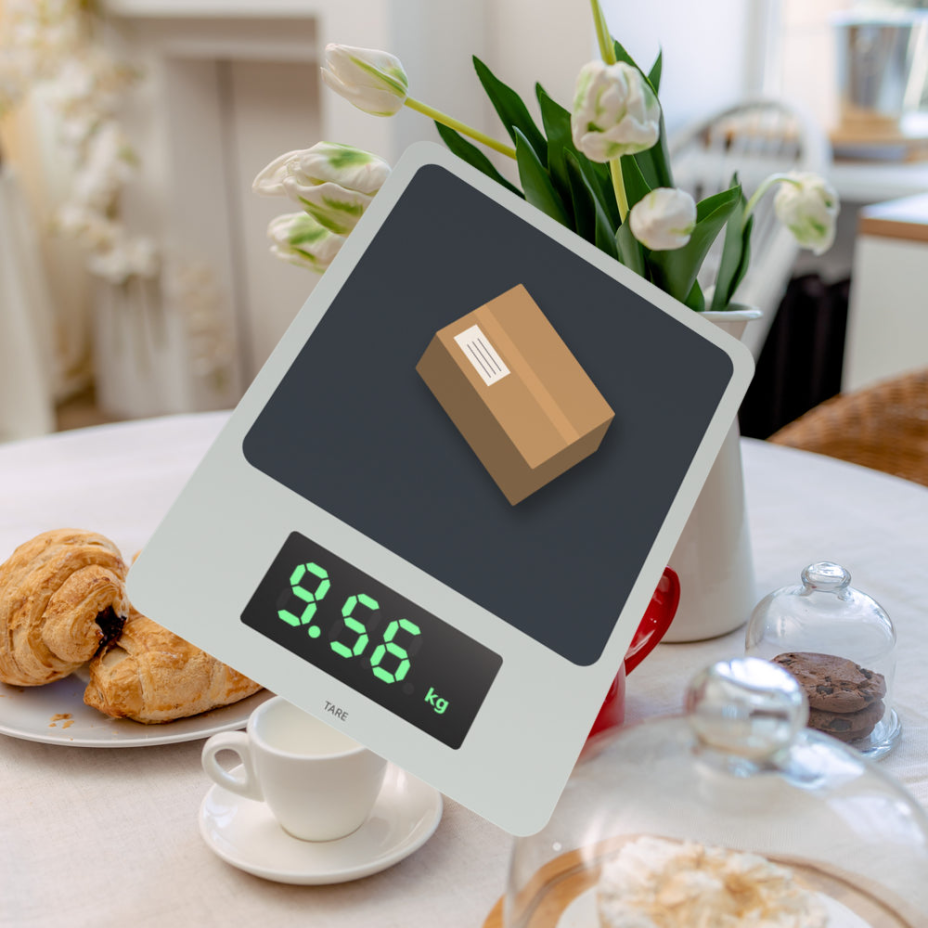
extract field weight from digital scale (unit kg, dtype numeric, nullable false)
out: 9.56 kg
